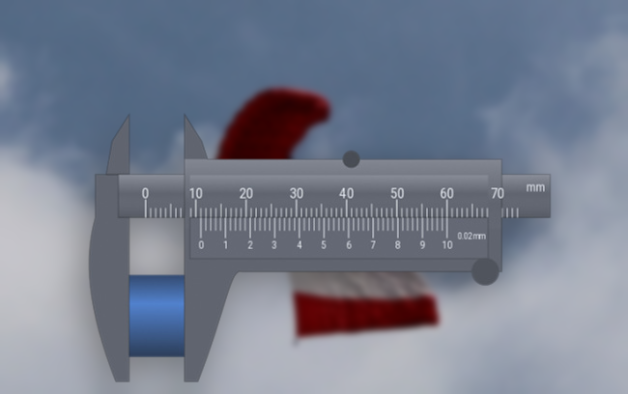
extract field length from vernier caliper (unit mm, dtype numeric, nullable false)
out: 11.0 mm
